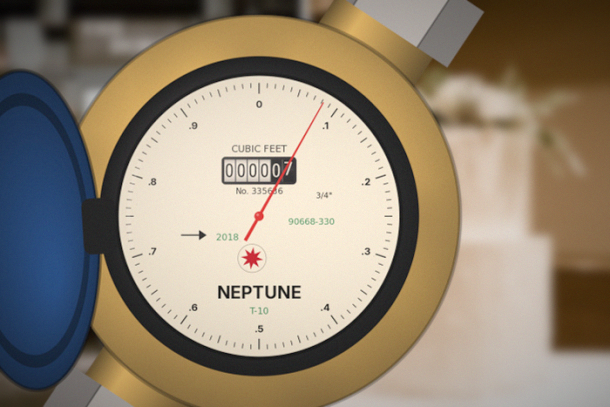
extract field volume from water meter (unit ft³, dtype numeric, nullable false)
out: 7.08 ft³
